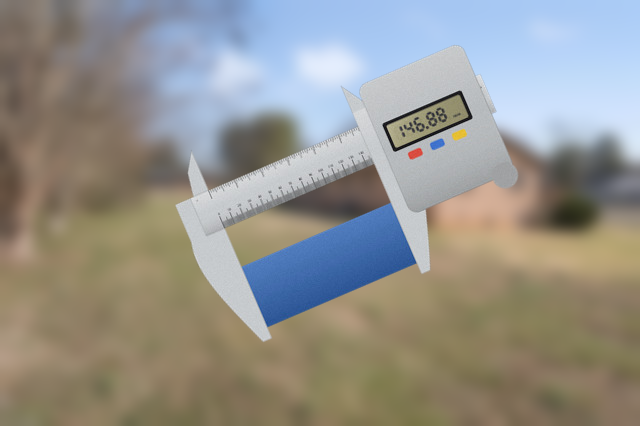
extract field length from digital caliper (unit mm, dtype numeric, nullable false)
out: 146.88 mm
